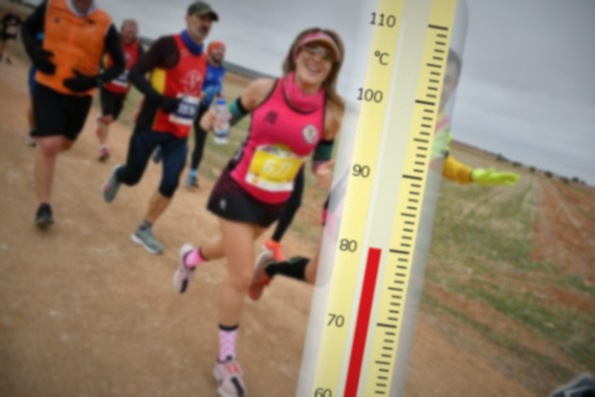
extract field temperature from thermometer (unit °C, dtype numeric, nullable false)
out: 80 °C
